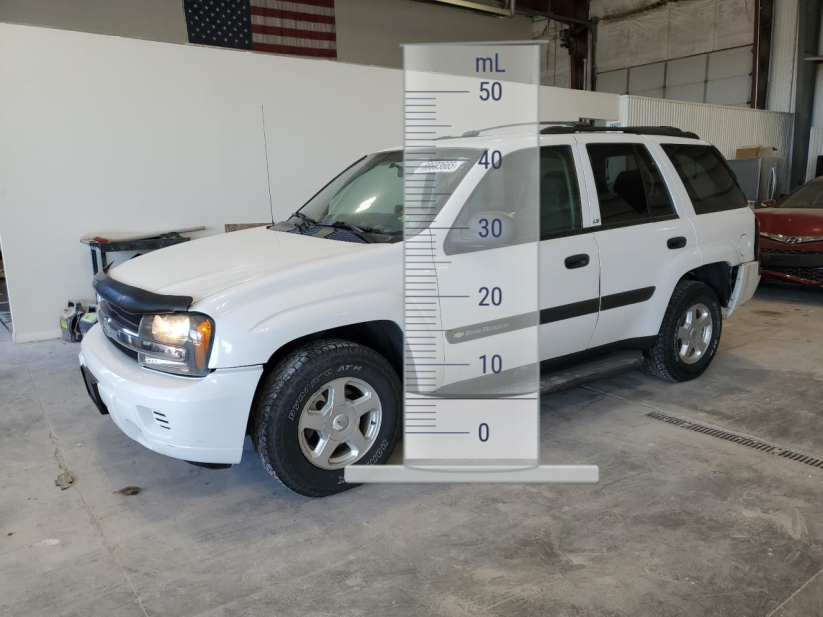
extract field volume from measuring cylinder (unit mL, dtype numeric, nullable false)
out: 5 mL
